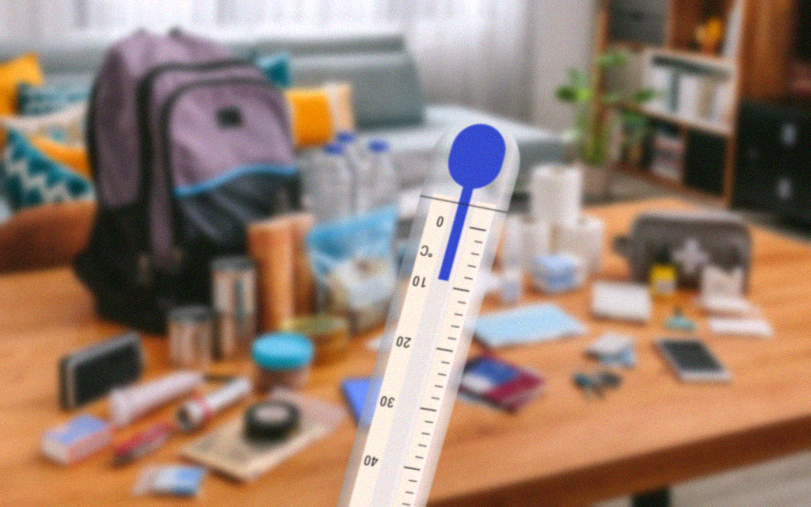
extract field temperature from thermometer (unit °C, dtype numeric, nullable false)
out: 9 °C
